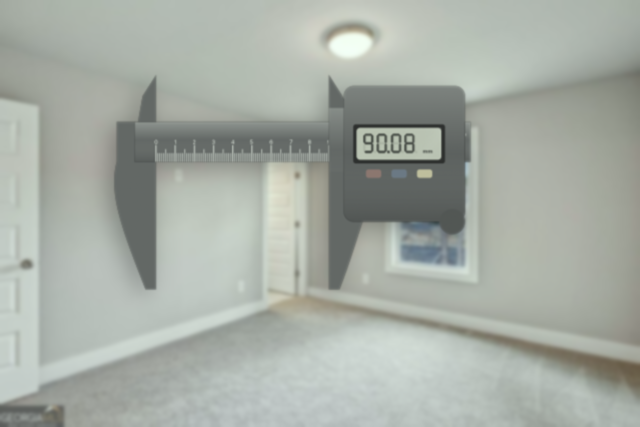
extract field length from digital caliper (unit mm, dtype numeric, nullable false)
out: 90.08 mm
